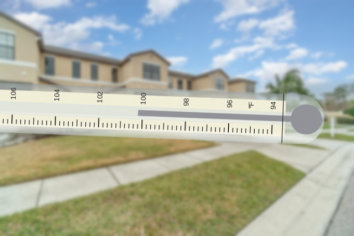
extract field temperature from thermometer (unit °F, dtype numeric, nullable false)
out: 100.2 °F
